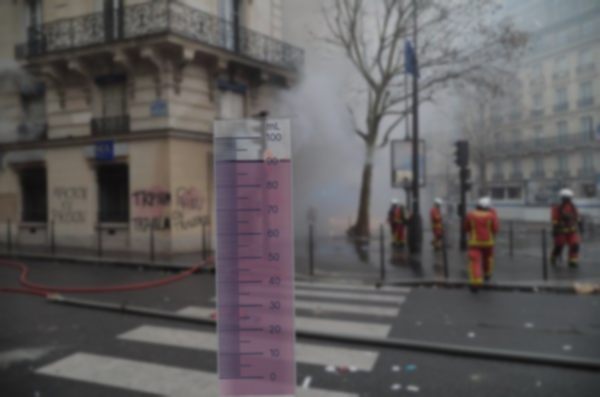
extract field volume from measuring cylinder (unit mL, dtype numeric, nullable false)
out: 90 mL
